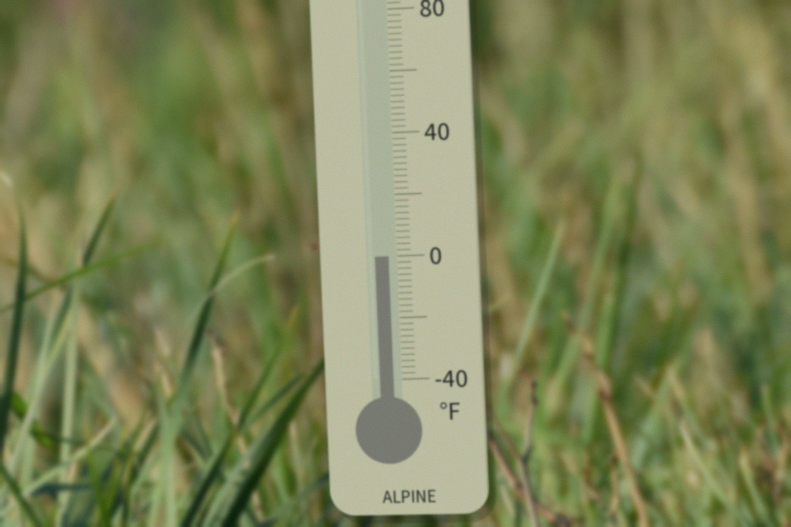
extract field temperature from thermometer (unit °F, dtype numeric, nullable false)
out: 0 °F
